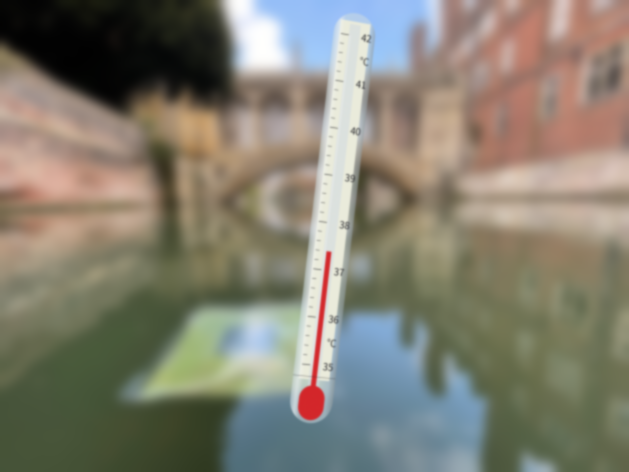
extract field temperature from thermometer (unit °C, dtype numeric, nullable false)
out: 37.4 °C
